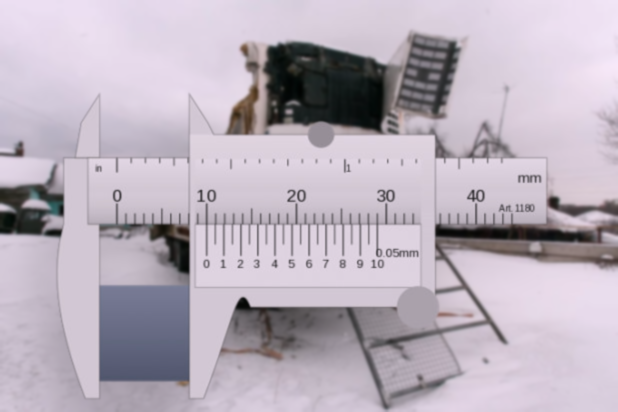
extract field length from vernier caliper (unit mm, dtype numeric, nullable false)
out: 10.0 mm
